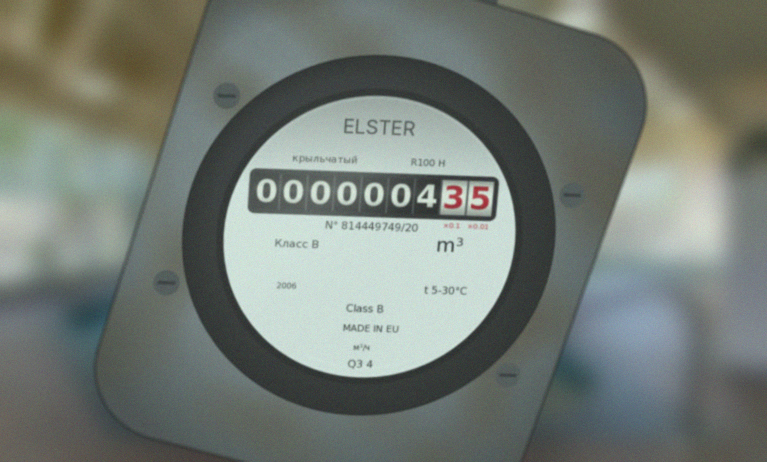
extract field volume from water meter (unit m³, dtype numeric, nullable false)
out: 4.35 m³
